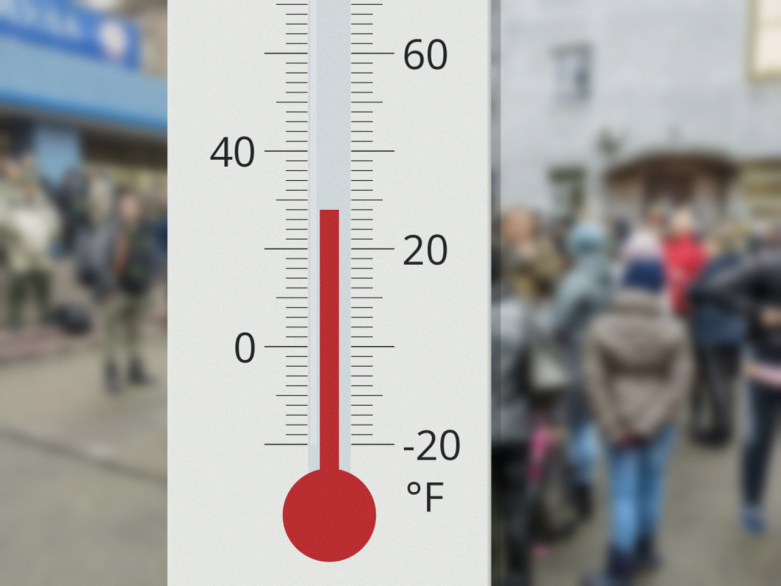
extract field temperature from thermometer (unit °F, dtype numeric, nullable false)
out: 28 °F
